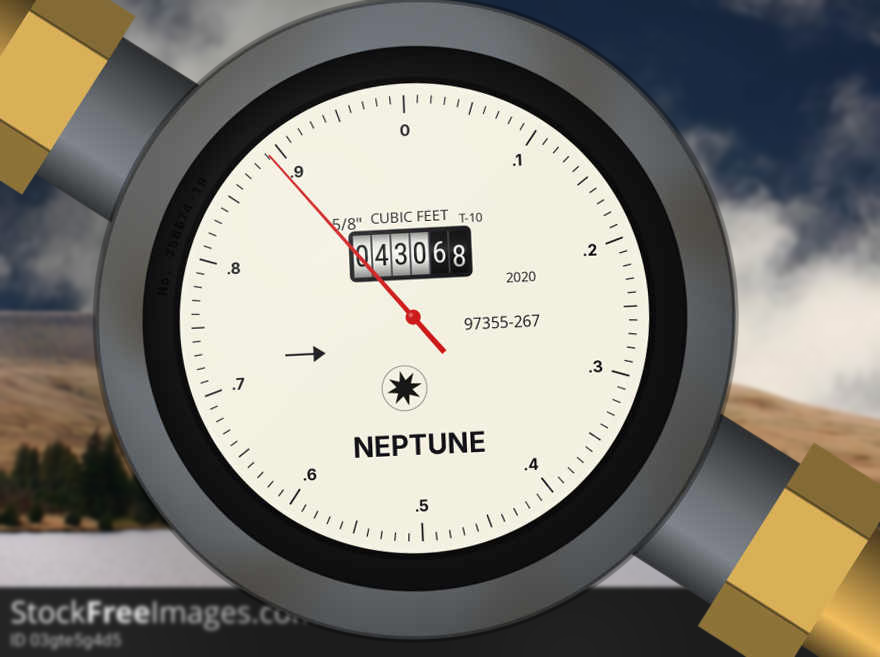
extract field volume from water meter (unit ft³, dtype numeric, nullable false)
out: 43067.89 ft³
